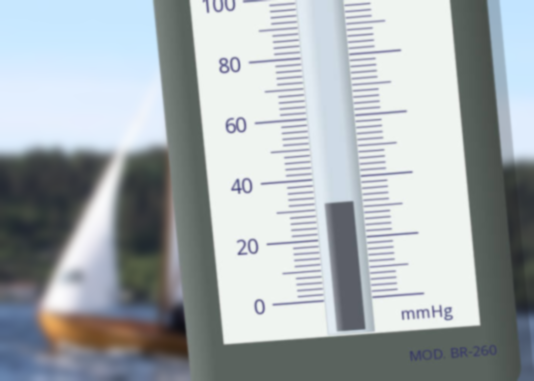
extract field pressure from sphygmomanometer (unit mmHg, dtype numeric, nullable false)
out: 32 mmHg
